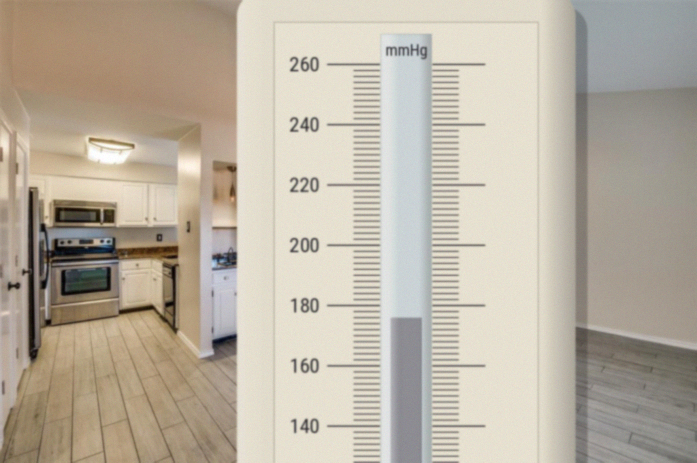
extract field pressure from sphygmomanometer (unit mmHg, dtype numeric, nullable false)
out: 176 mmHg
